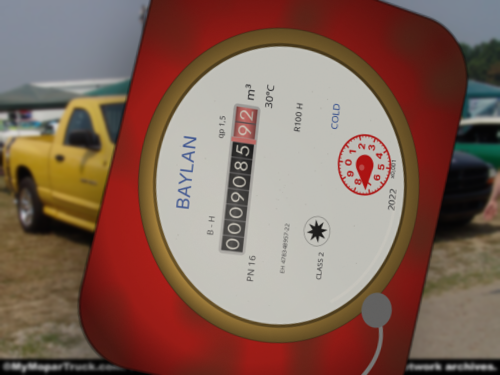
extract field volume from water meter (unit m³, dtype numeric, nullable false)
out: 9085.927 m³
